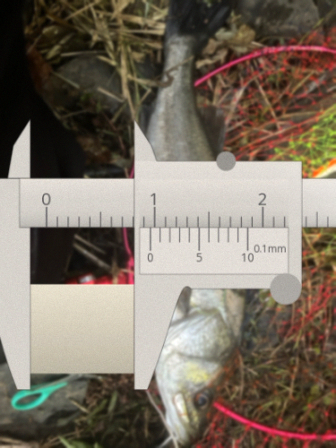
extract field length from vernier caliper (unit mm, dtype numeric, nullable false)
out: 9.6 mm
